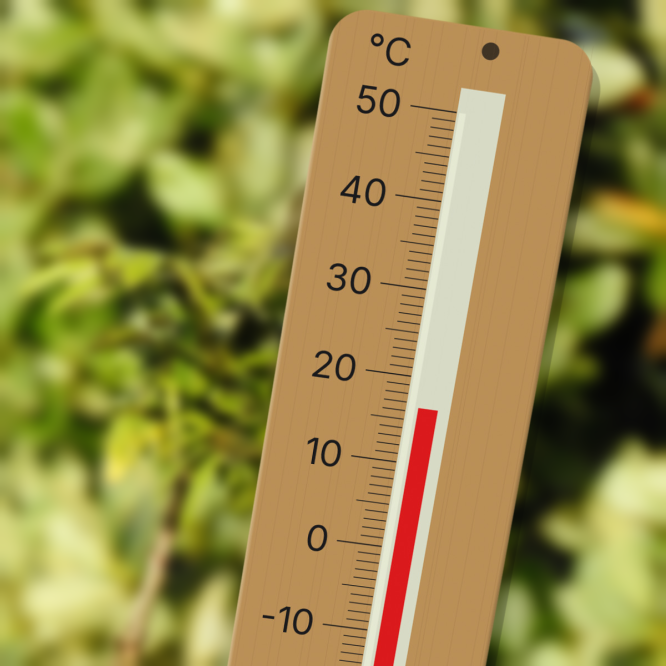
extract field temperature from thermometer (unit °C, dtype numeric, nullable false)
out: 16.5 °C
